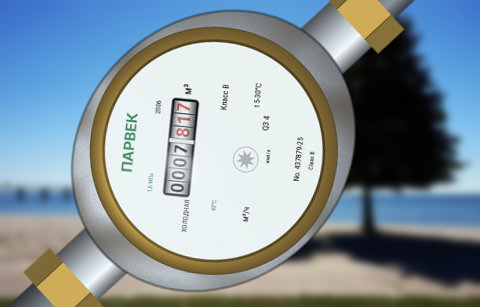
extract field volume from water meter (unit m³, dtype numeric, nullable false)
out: 7.817 m³
